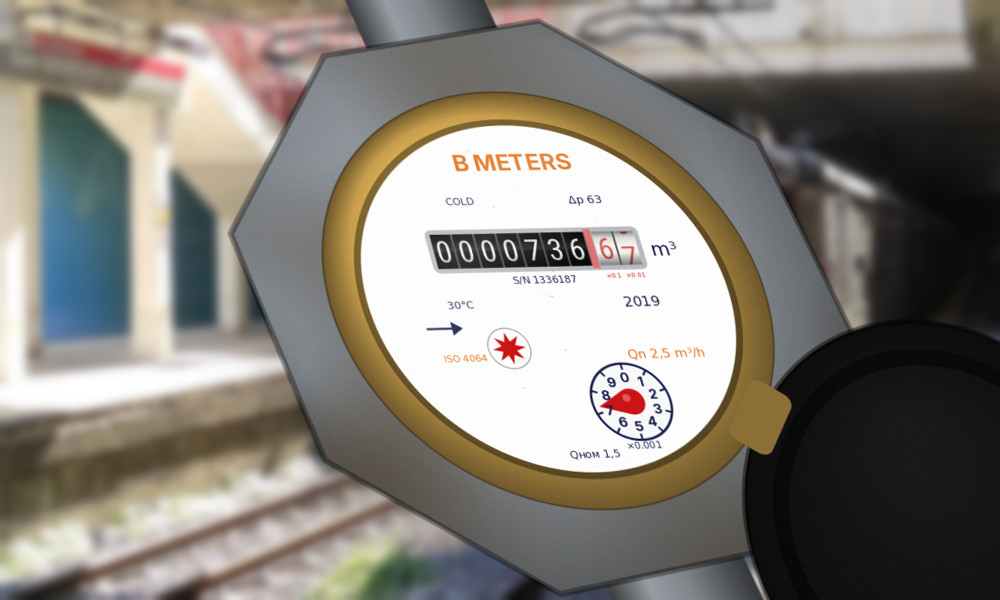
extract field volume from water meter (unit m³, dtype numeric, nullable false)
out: 736.667 m³
